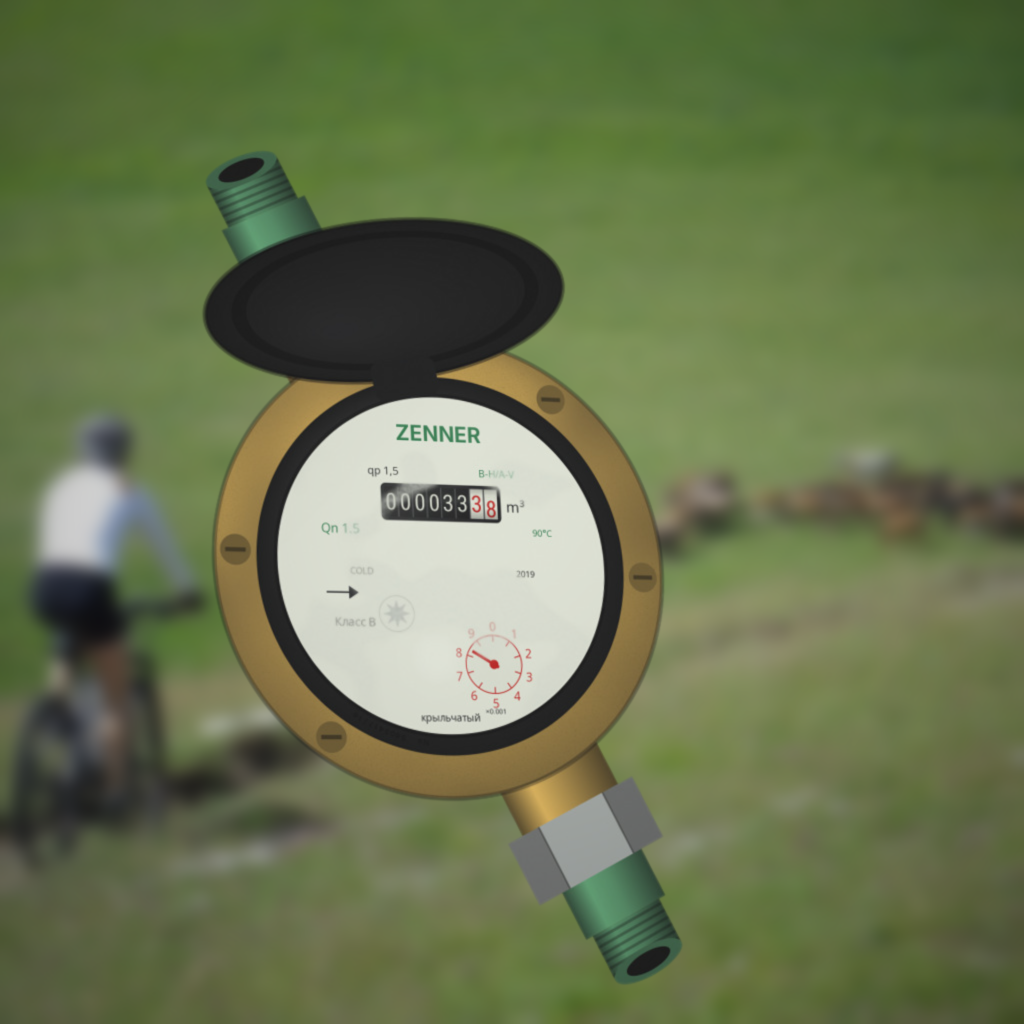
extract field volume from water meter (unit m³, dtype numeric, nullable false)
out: 33.378 m³
